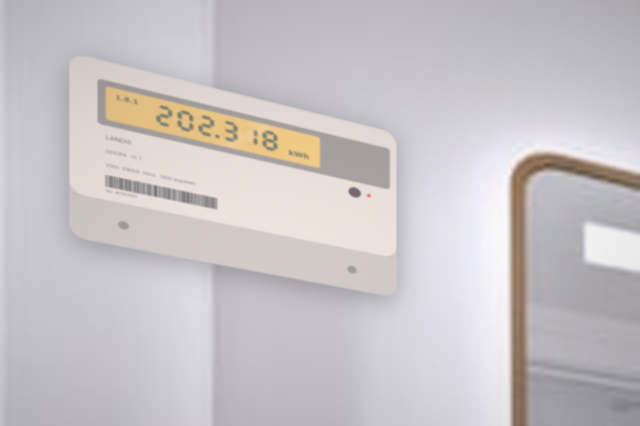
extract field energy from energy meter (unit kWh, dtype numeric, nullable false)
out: 202.318 kWh
